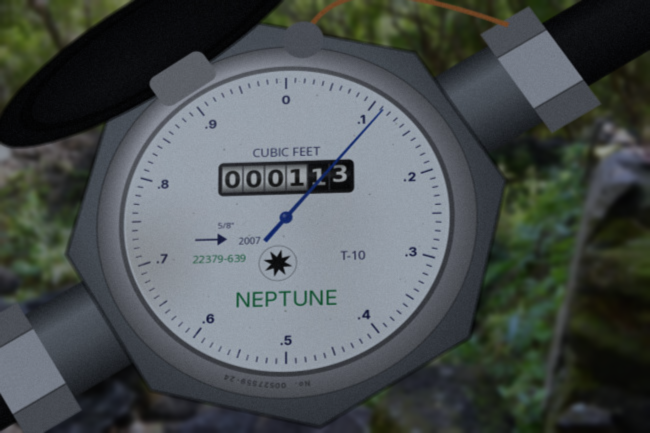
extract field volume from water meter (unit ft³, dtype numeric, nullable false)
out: 113.11 ft³
